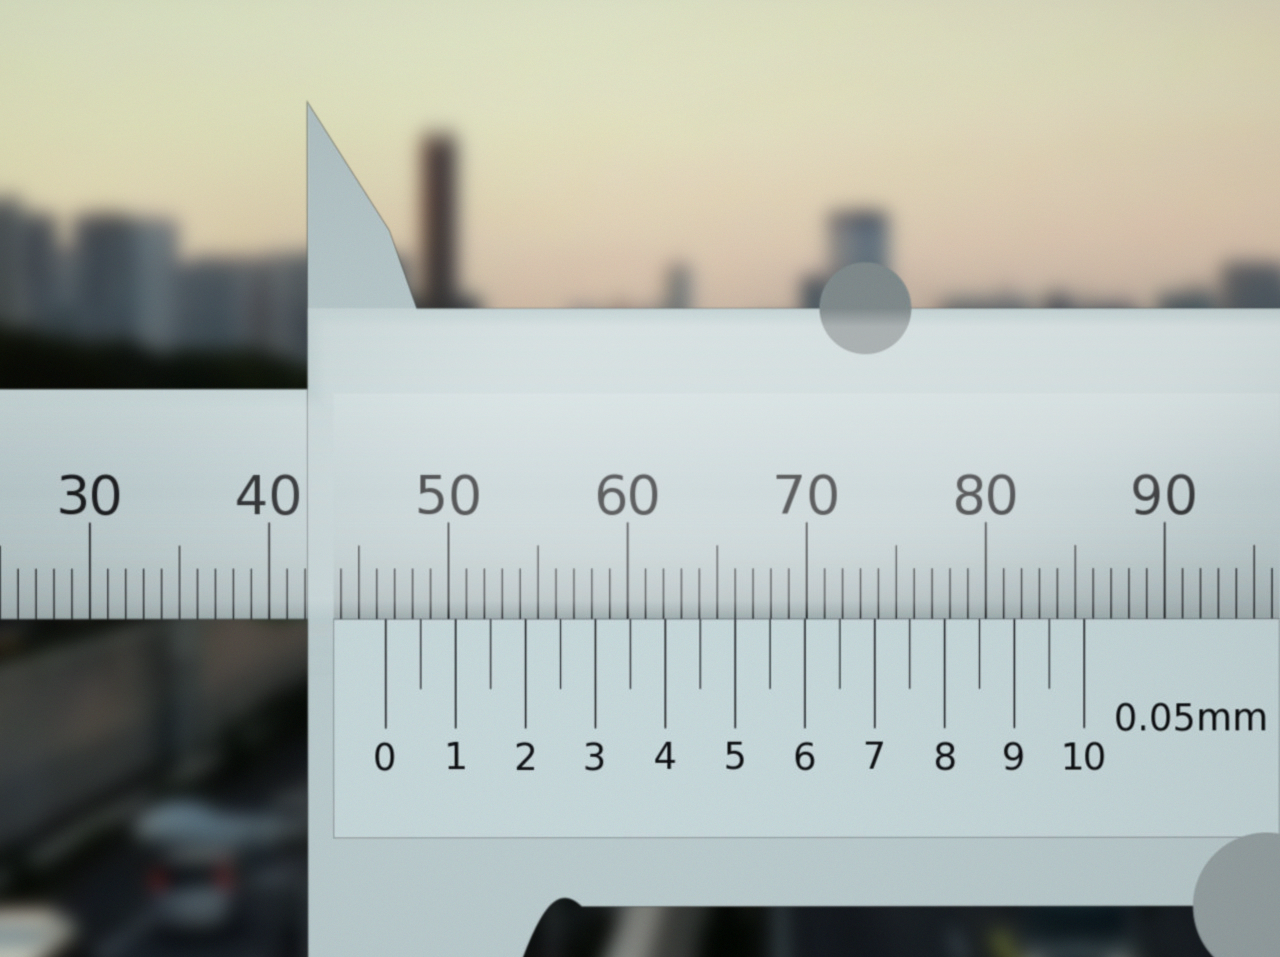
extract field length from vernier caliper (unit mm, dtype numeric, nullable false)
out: 46.5 mm
